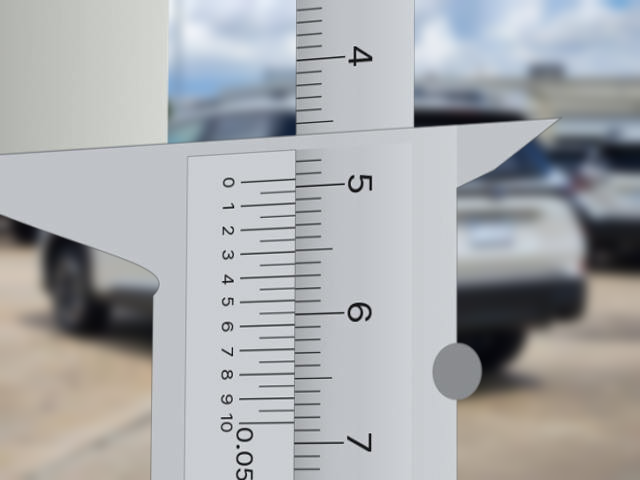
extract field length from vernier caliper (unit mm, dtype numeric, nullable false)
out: 49.4 mm
